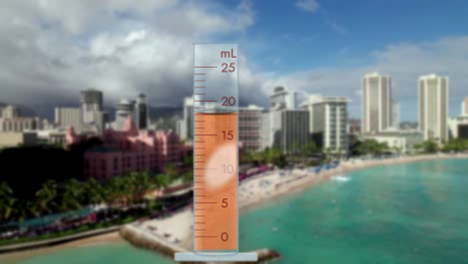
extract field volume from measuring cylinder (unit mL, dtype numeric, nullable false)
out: 18 mL
